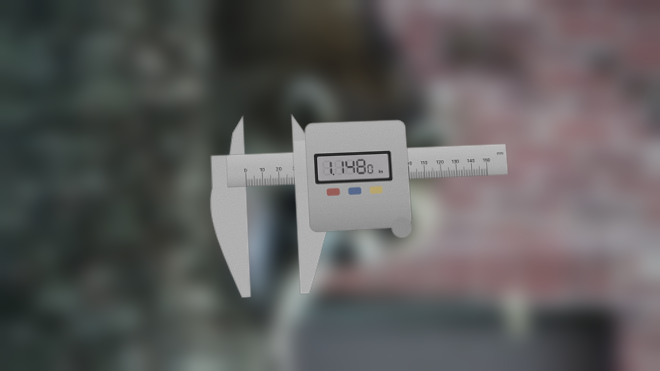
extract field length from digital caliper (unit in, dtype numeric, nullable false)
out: 1.1480 in
